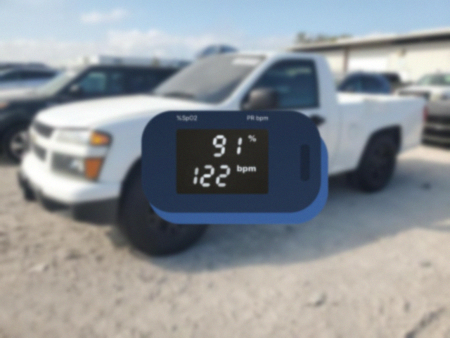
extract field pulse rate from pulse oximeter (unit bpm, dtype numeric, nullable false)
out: 122 bpm
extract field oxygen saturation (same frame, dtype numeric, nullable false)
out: 91 %
